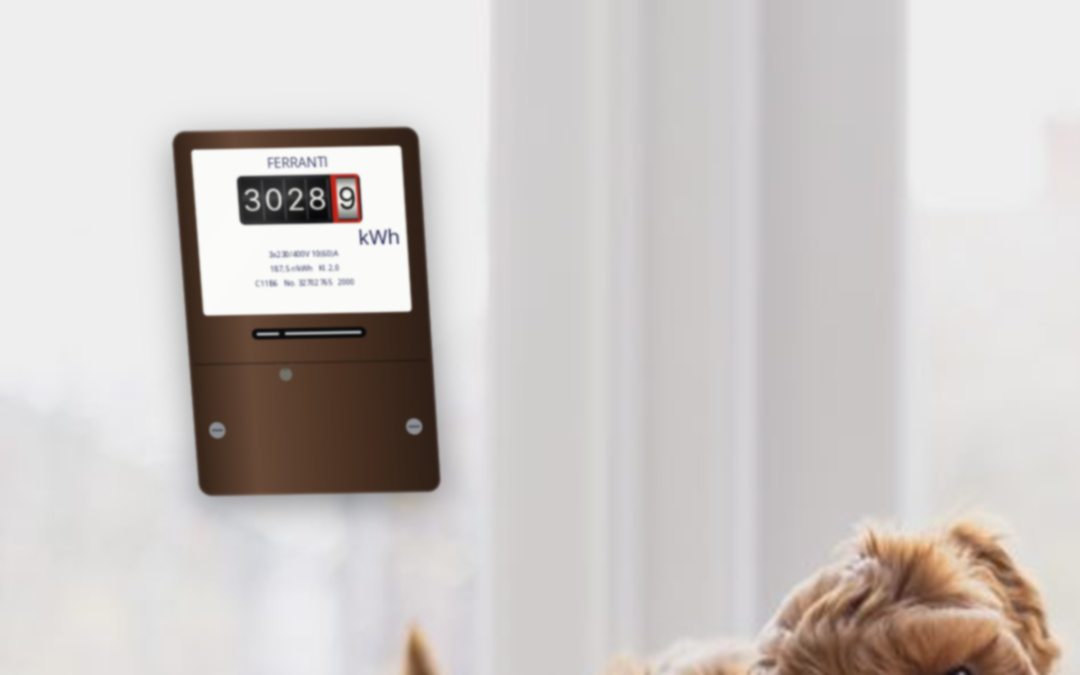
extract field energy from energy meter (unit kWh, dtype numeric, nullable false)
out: 3028.9 kWh
